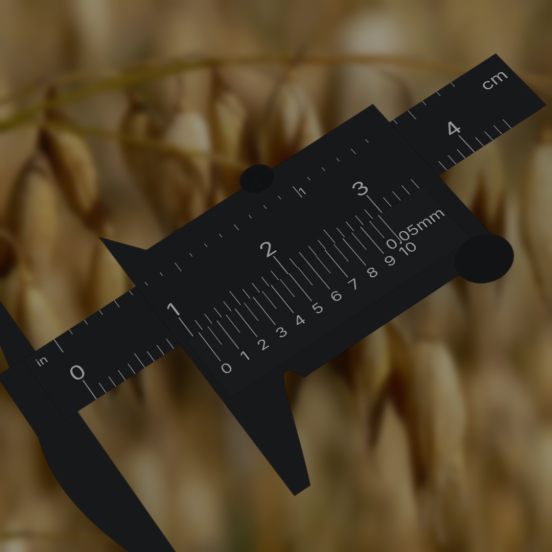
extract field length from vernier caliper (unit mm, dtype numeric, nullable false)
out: 10.6 mm
